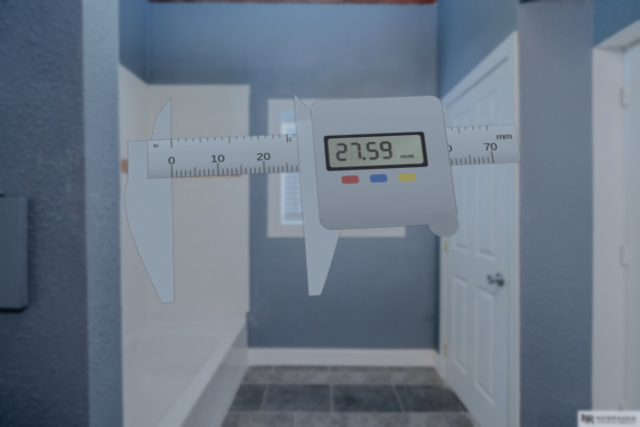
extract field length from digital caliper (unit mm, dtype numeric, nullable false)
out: 27.59 mm
